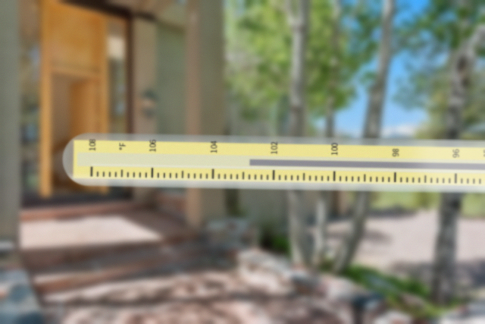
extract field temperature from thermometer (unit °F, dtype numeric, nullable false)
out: 102.8 °F
